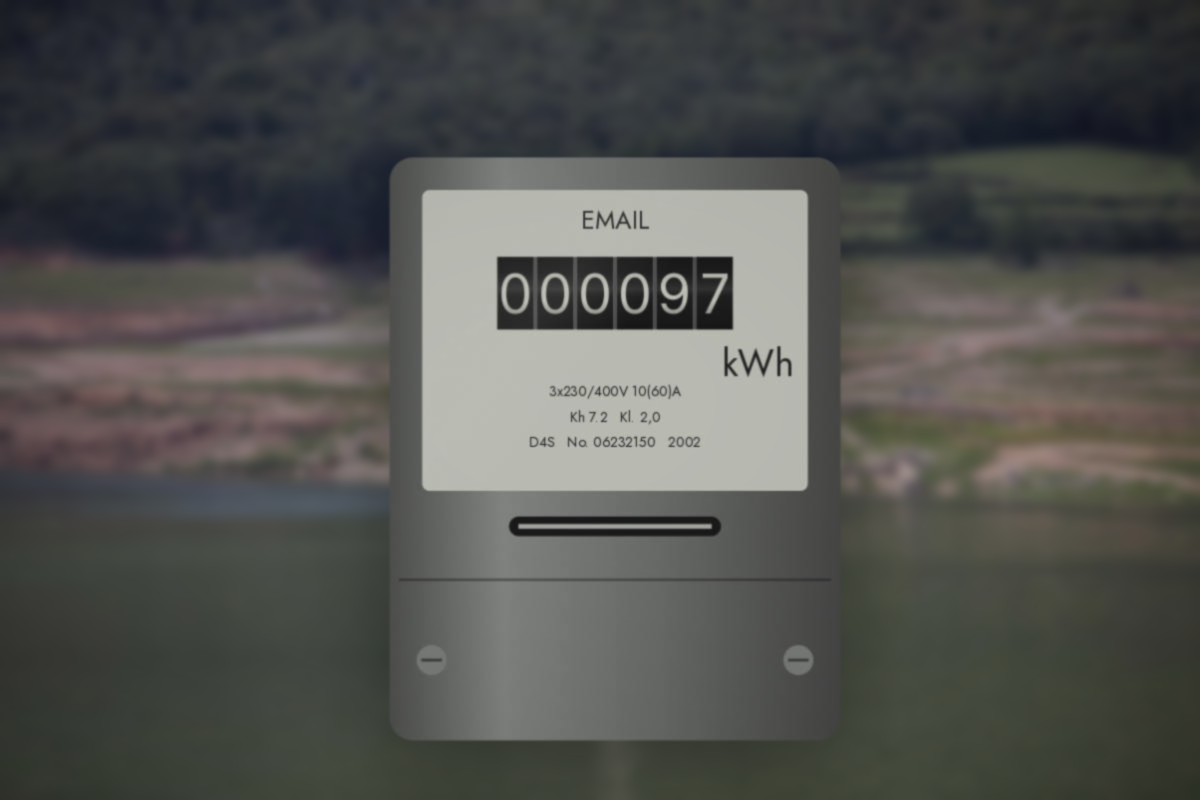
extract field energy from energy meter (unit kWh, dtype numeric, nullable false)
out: 97 kWh
